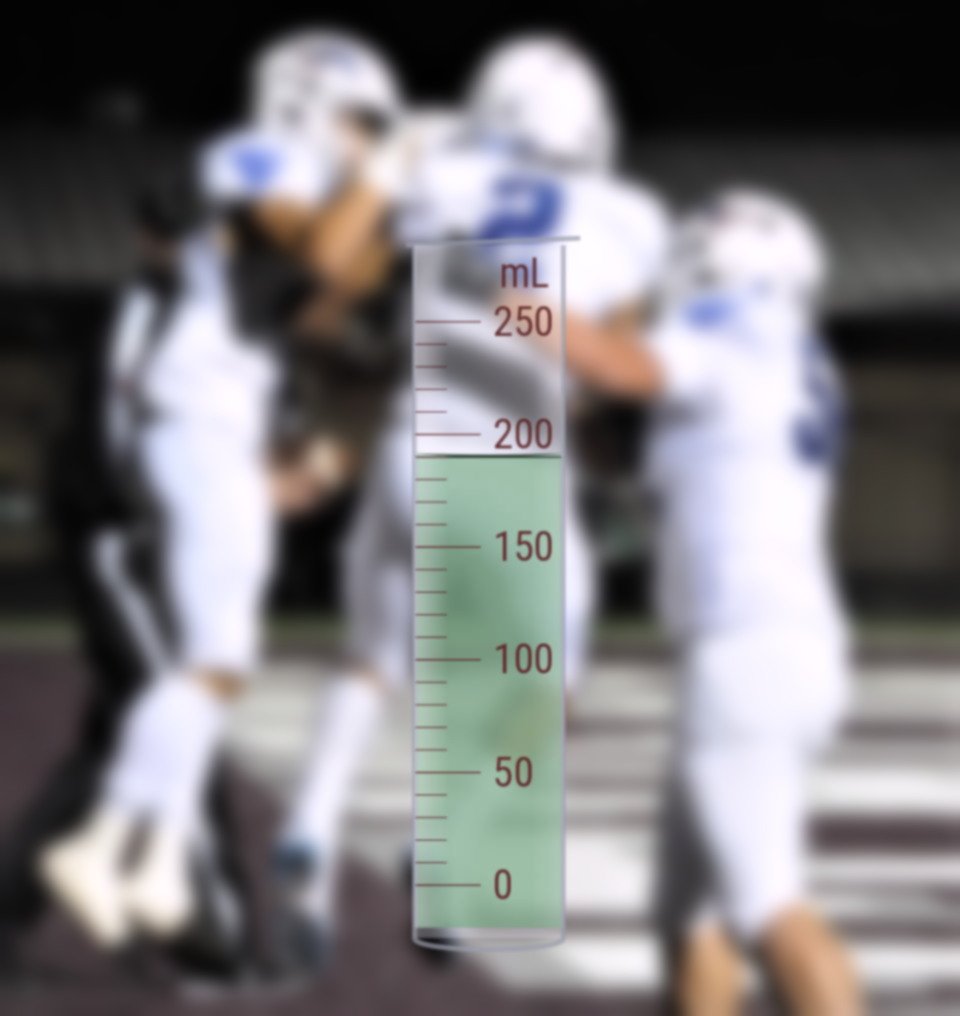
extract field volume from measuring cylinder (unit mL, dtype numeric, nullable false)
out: 190 mL
